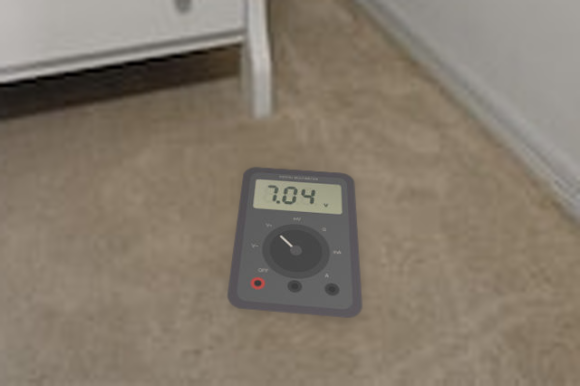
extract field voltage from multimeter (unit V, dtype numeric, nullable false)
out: 7.04 V
